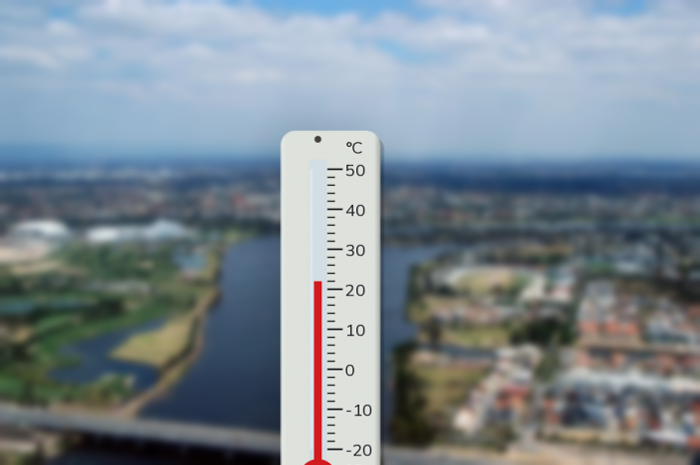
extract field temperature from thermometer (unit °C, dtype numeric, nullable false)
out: 22 °C
